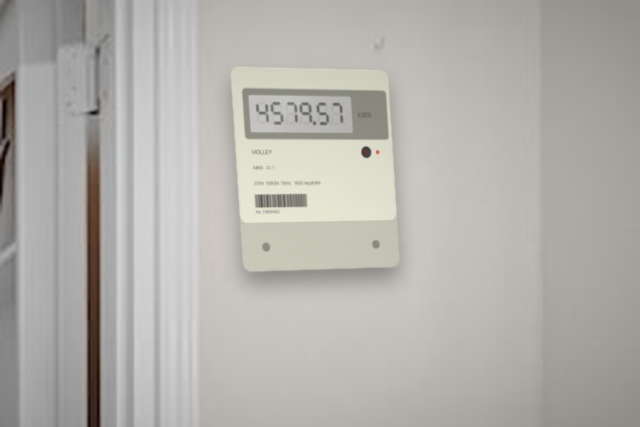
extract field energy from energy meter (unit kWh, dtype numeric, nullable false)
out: 4579.57 kWh
